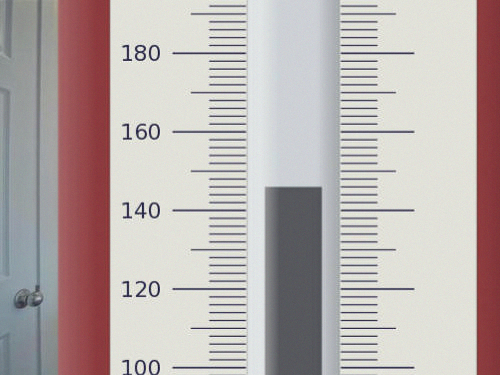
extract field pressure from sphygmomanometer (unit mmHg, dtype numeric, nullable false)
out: 146 mmHg
